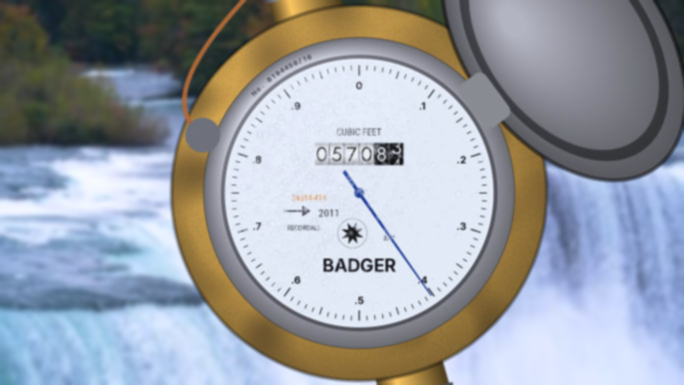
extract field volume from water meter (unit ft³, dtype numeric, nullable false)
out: 57083.40 ft³
